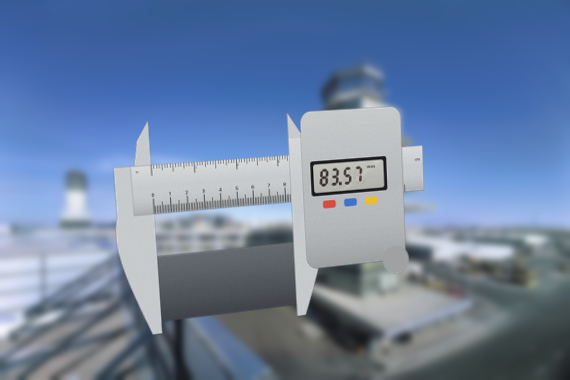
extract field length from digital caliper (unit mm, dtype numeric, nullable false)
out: 83.57 mm
